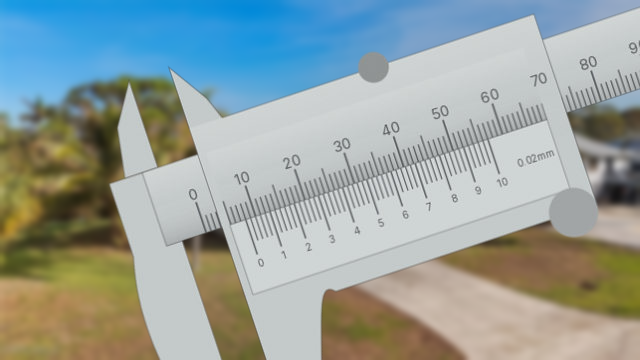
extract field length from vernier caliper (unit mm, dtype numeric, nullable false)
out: 8.0 mm
